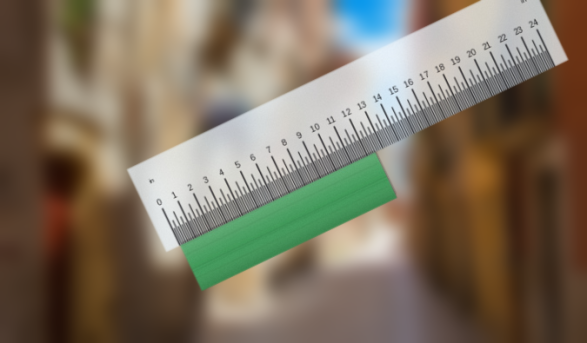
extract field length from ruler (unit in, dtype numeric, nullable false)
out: 12.5 in
